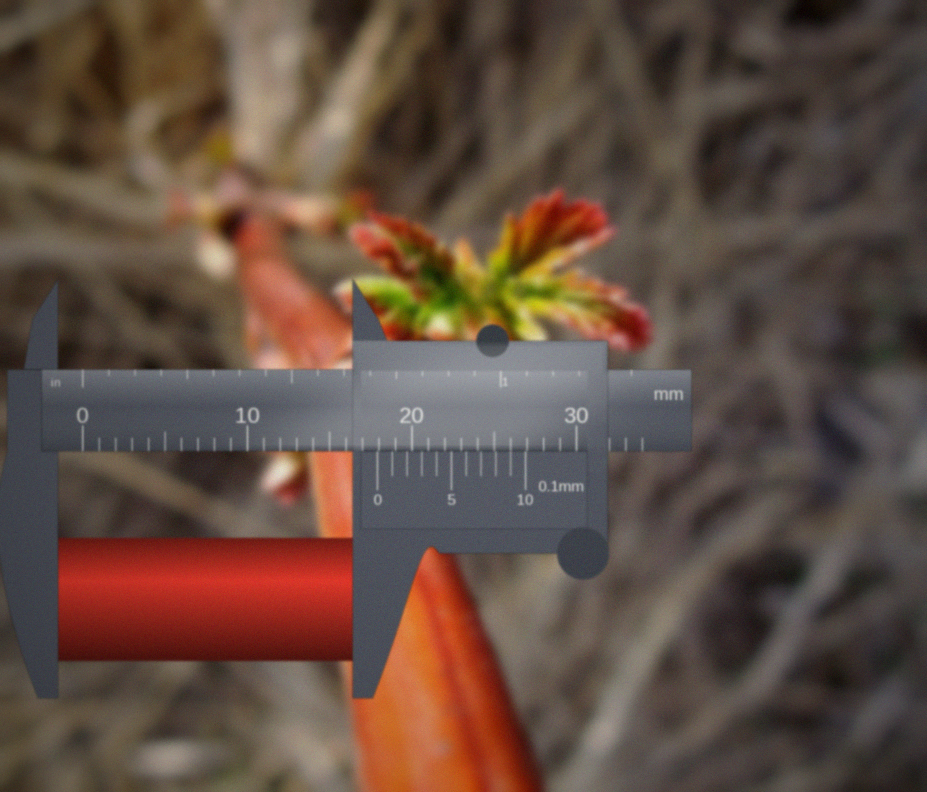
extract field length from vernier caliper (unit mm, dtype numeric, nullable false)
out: 17.9 mm
